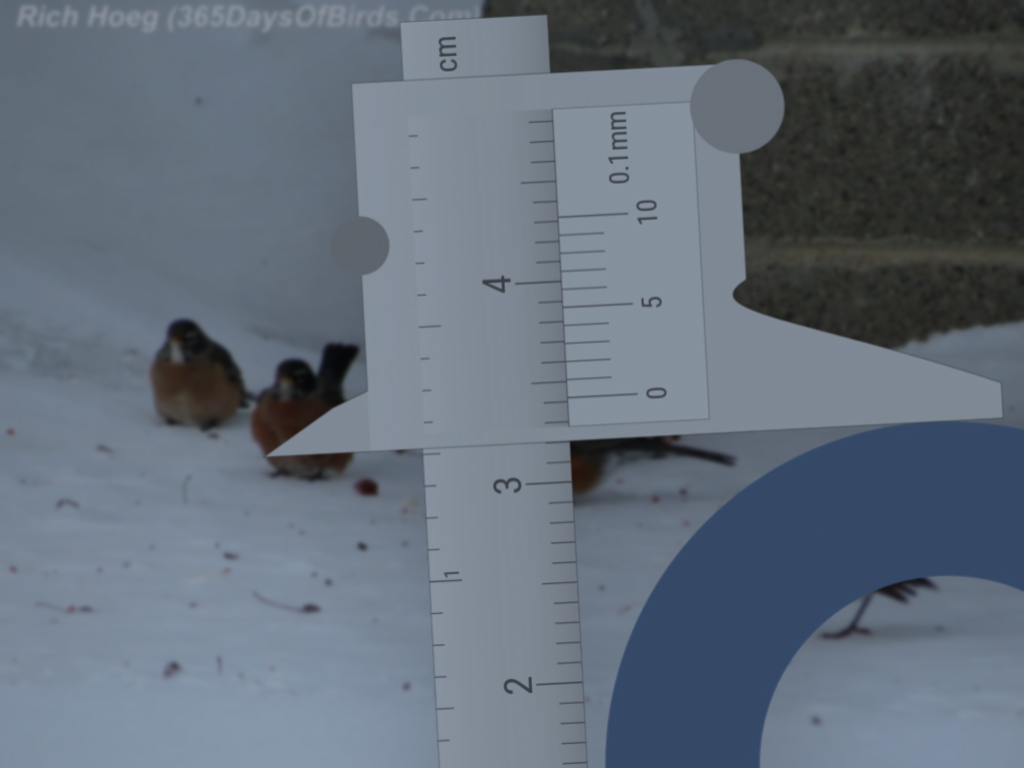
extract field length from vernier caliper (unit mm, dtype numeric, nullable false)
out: 34.2 mm
